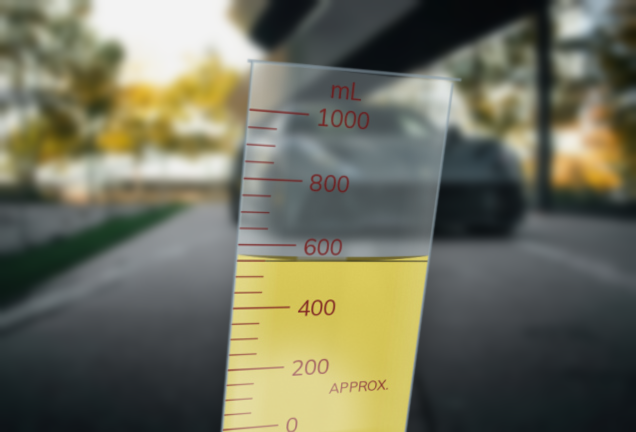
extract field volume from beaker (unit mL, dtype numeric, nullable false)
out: 550 mL
